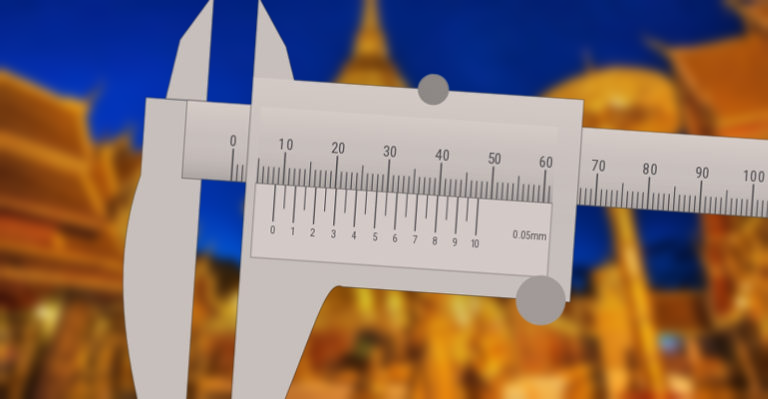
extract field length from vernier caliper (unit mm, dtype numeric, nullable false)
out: 8.5 mm
